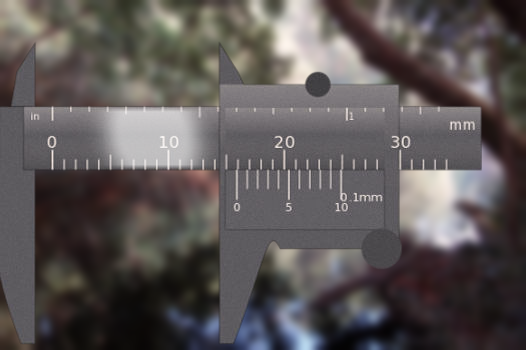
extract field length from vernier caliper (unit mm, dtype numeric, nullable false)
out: 15.9 mm
